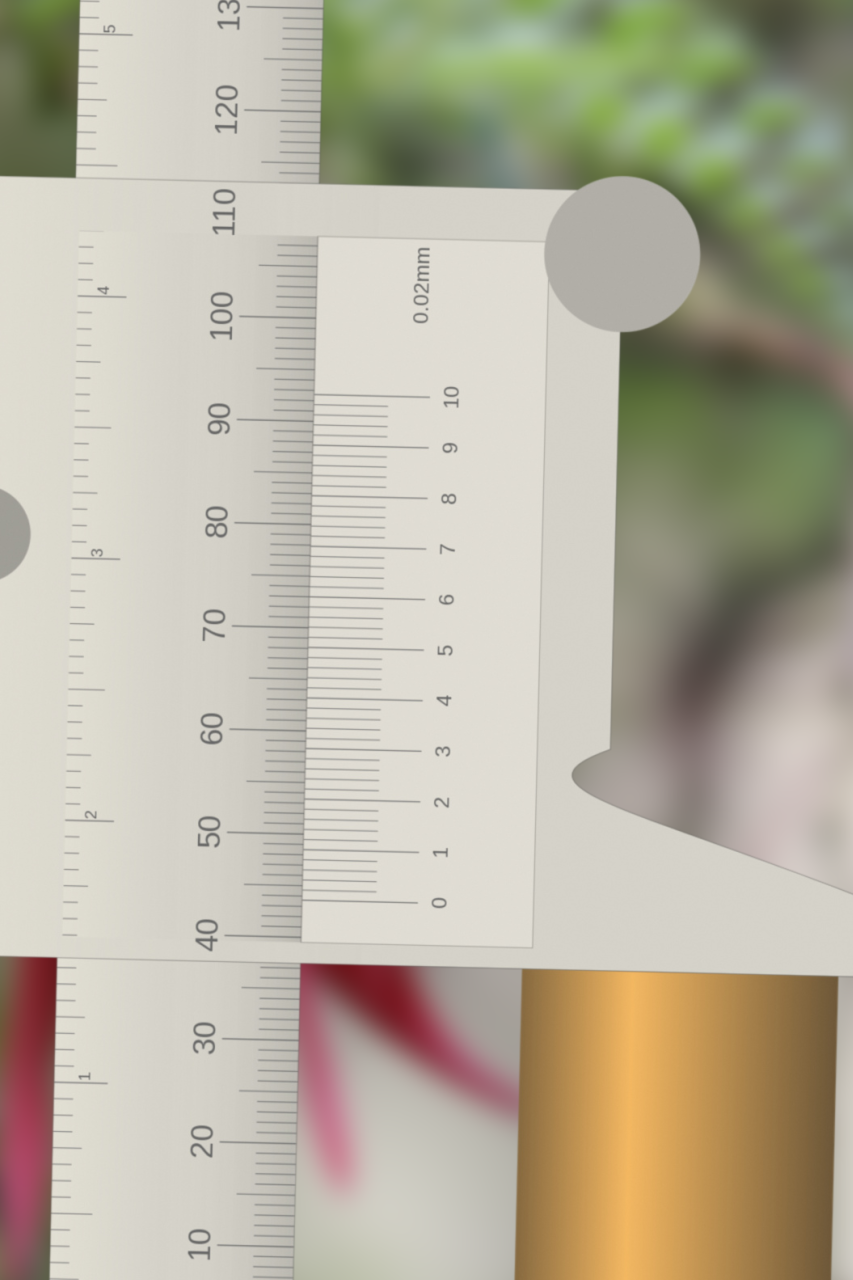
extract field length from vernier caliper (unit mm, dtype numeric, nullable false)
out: 43.6 mm
